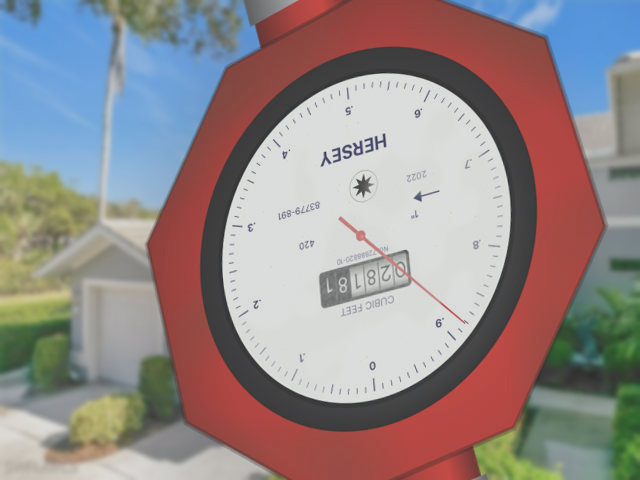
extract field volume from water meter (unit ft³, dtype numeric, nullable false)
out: 28180.88 ft³
